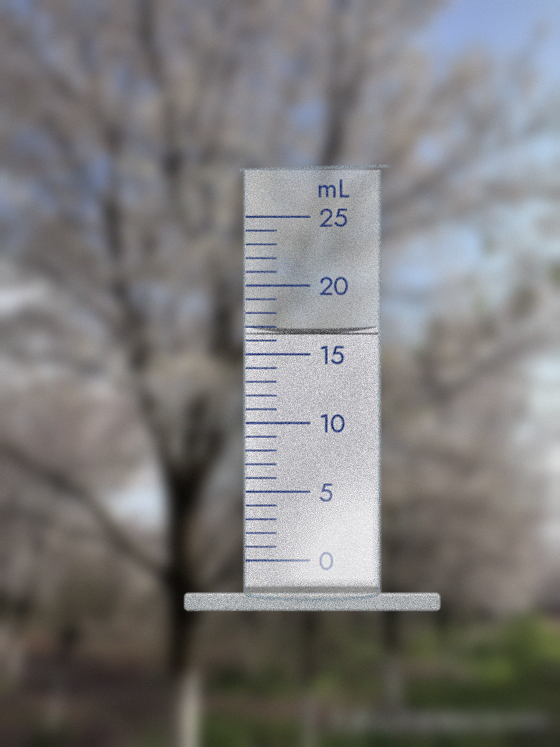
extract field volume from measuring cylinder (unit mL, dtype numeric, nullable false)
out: 16.5 mL
